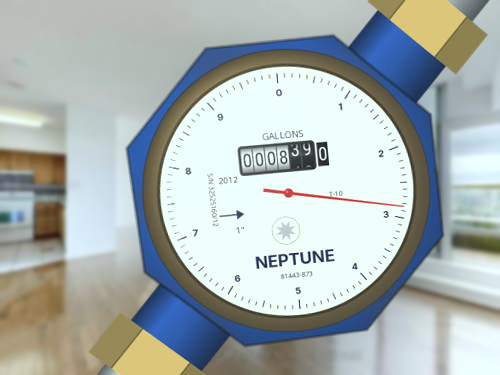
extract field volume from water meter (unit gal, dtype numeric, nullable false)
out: 8392.8 gal
